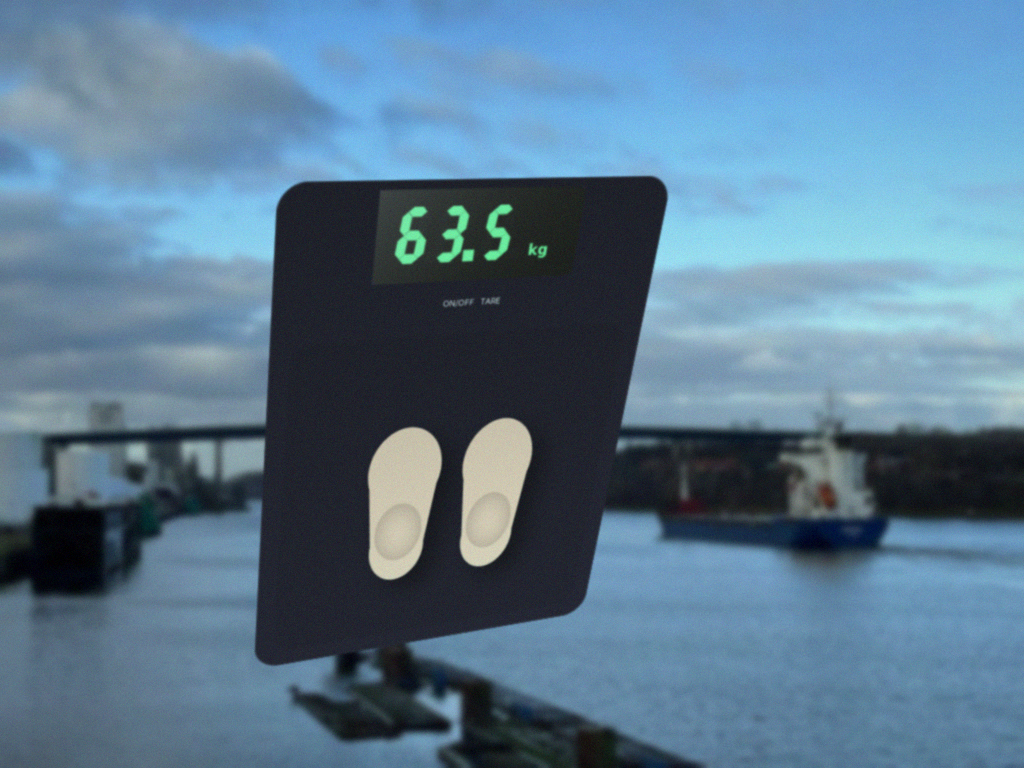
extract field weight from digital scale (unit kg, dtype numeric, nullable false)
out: 63.5 kg
